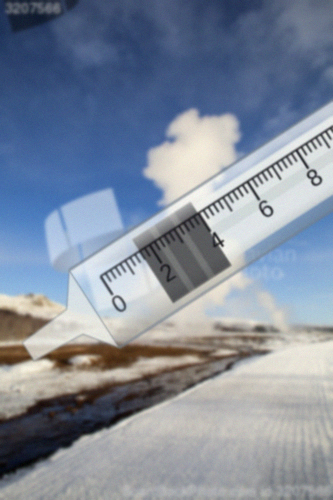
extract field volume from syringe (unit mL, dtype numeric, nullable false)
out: 1.6 mL
